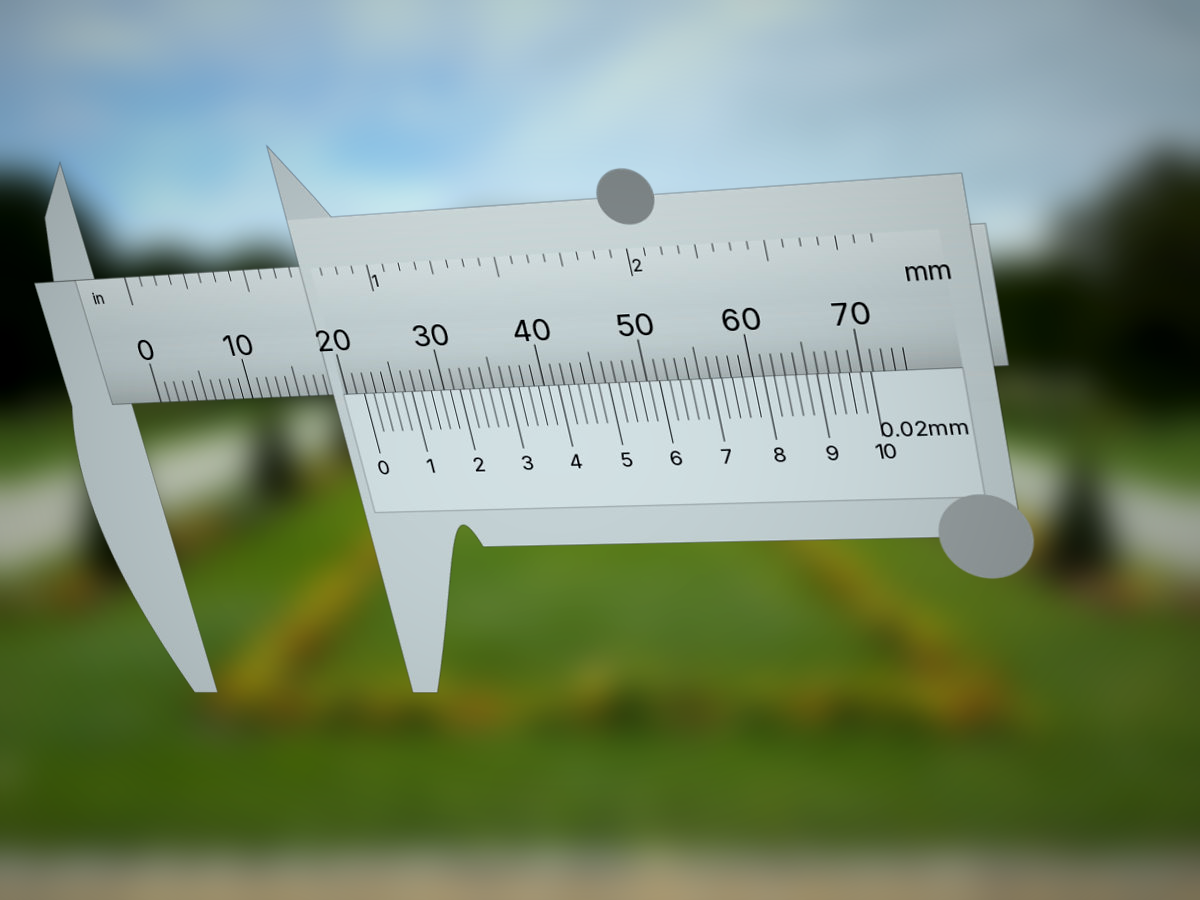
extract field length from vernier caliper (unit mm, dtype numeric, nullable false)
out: 21.8 mm
